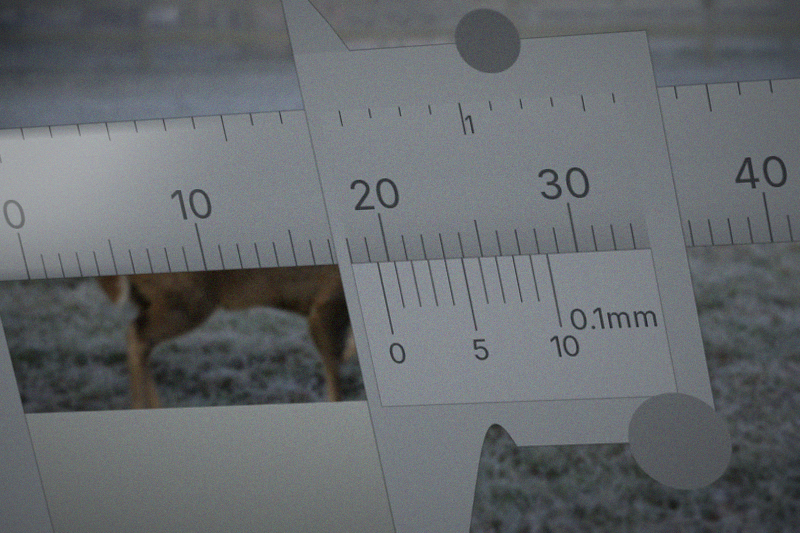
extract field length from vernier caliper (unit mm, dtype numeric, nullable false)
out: 19.4 mm
